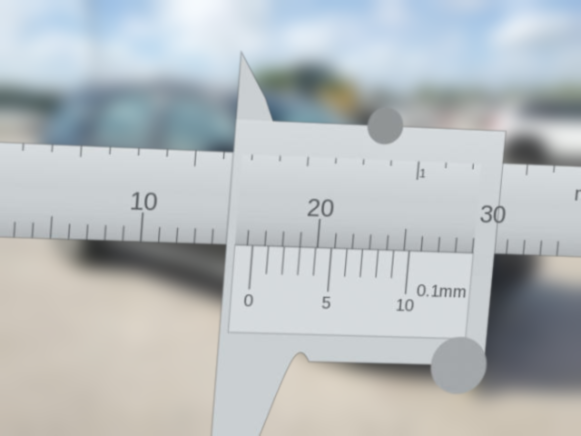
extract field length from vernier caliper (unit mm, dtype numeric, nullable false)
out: 16.3 mm
